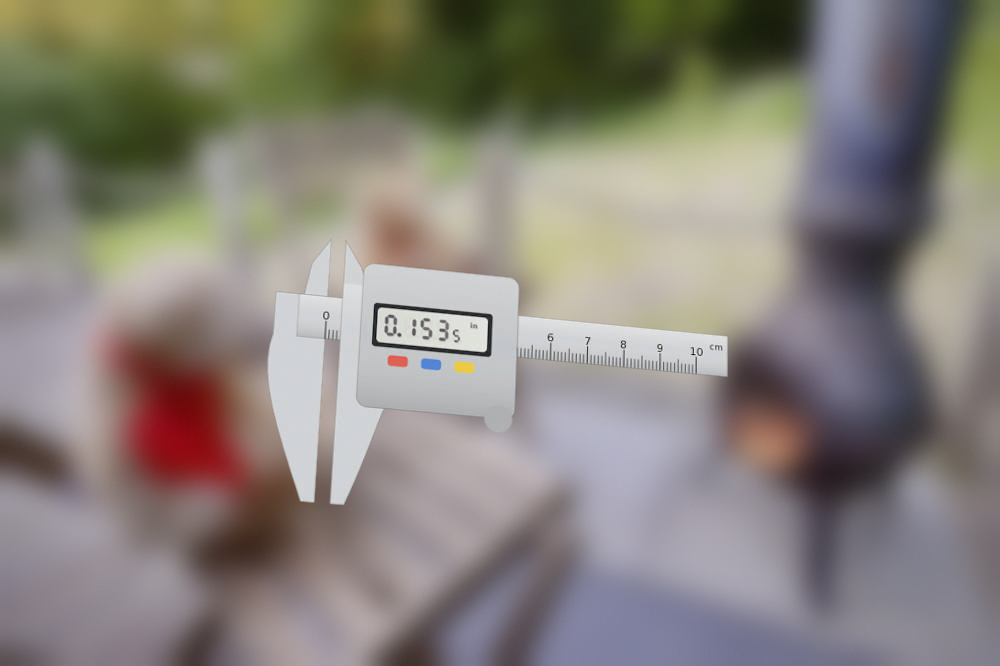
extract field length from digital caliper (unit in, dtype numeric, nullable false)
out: 0.1535 in
